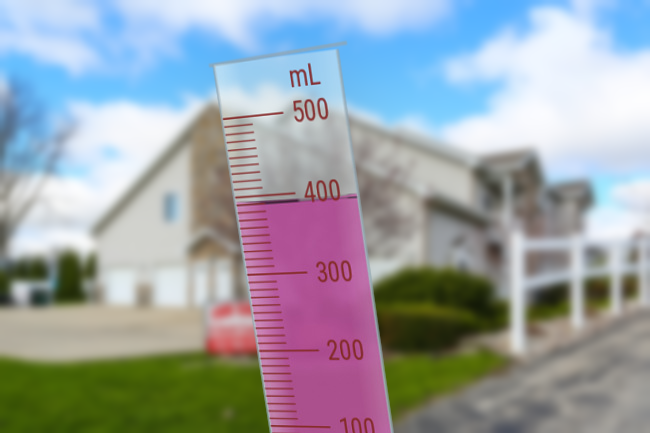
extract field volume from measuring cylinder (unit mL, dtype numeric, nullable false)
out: 390 mL
